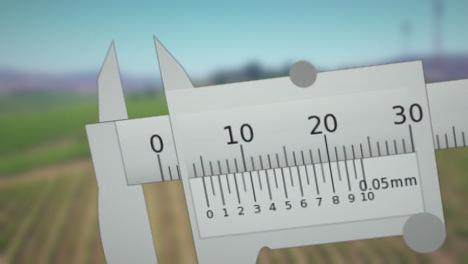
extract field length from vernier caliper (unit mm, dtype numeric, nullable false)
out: 4.8 mm
